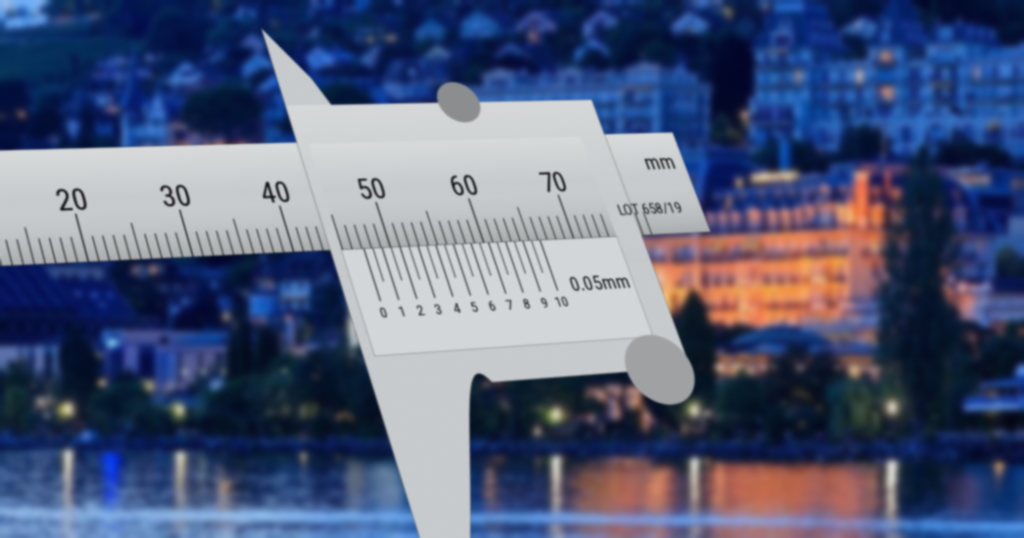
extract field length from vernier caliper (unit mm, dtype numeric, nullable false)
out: 47.2 mm
